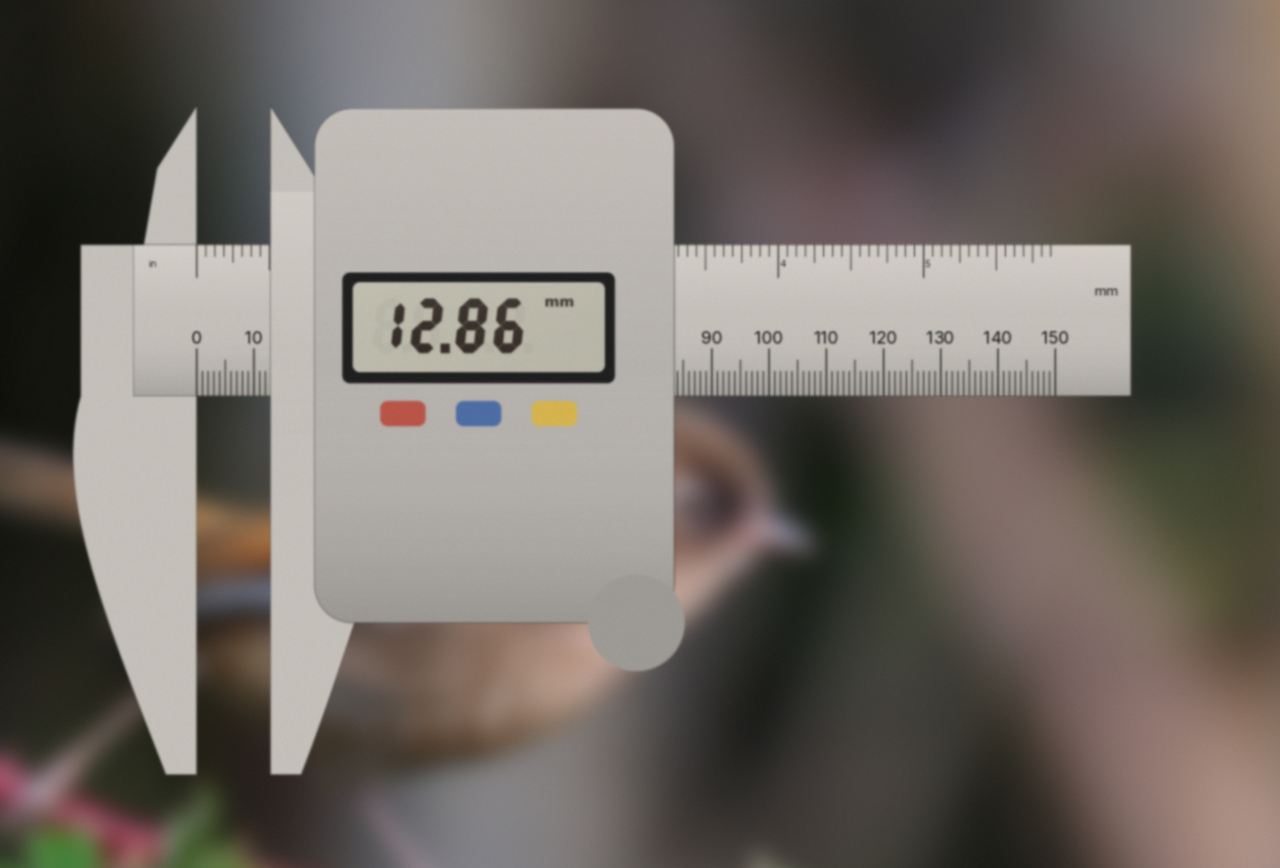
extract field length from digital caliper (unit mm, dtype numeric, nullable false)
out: 12.86 mm
